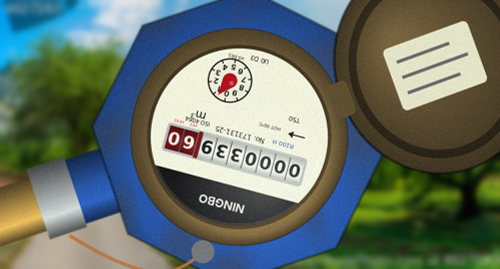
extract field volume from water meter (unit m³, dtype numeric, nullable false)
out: 339.600 m³
